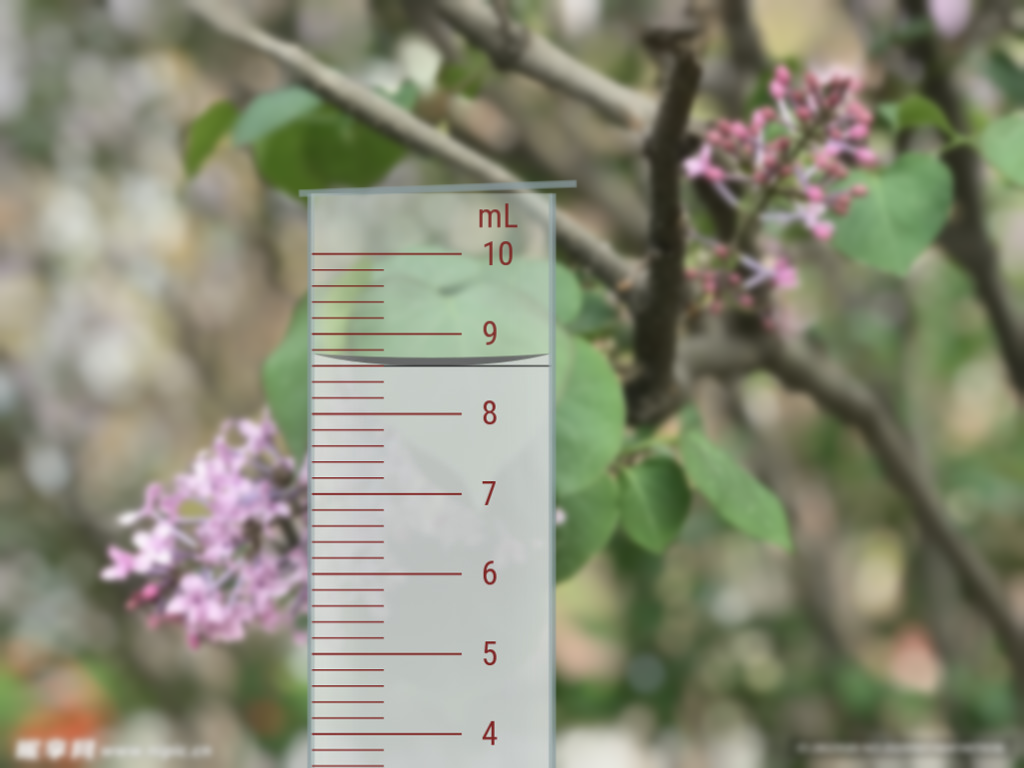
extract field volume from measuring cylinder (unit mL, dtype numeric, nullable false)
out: 8.6 mL
